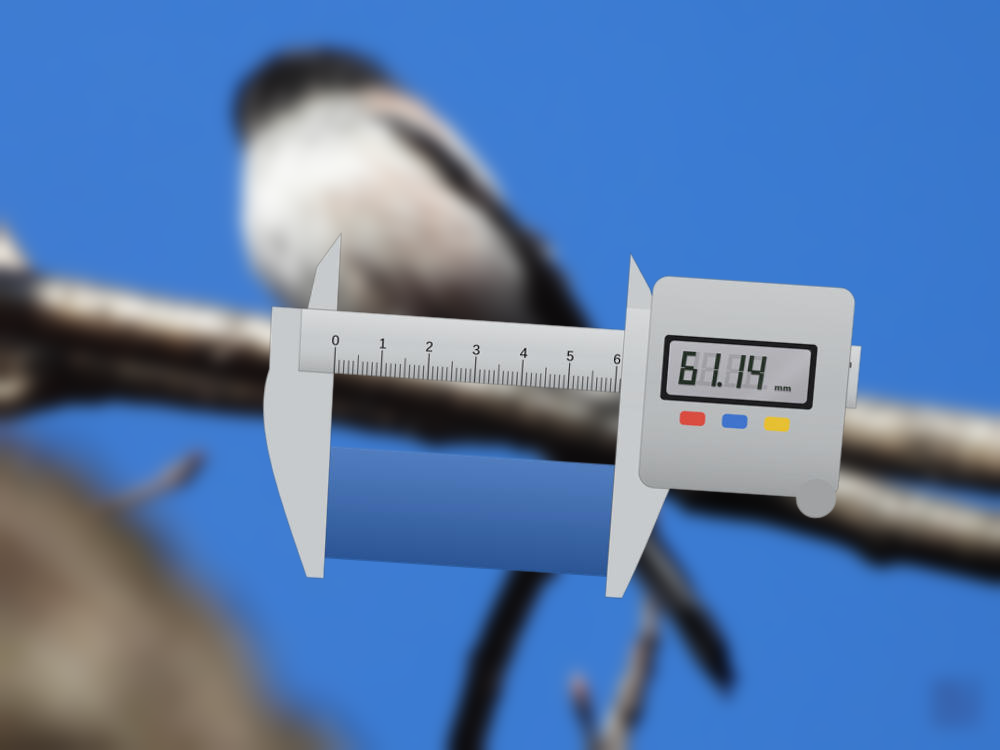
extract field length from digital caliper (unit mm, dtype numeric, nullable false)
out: 61.14 mm
